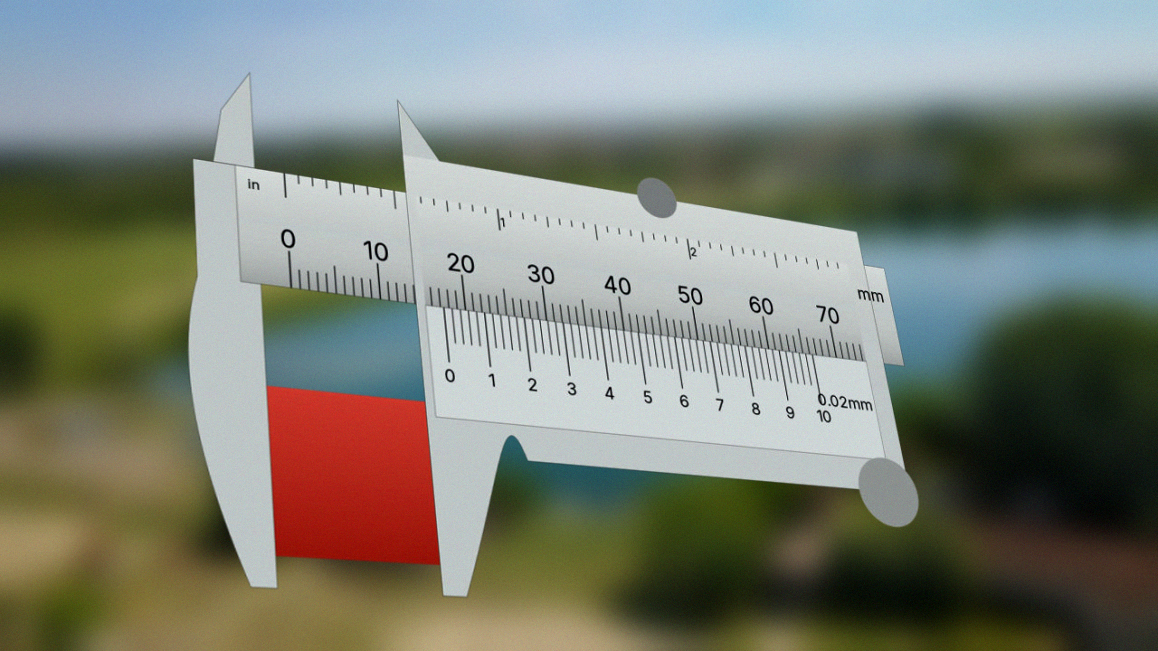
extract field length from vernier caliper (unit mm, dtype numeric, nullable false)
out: 17.4 mm
